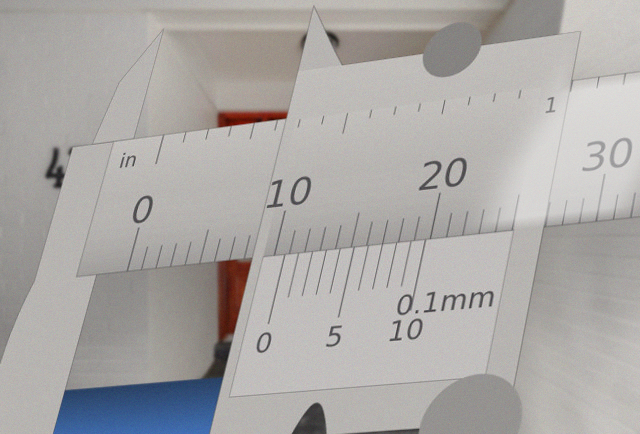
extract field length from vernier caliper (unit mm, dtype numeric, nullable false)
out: 10.7 mm
